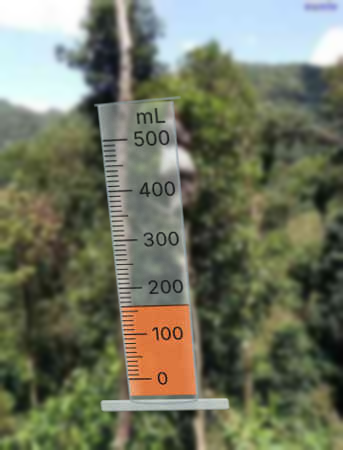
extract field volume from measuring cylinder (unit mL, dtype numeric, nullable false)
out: 160 mL
